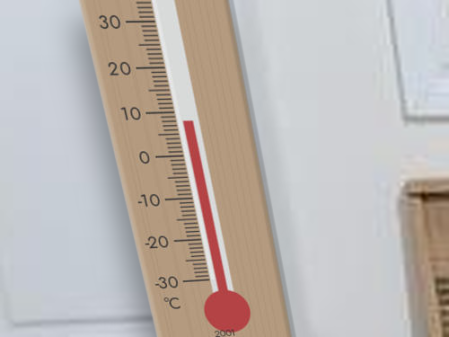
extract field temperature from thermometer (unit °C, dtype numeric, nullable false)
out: 8 °C
